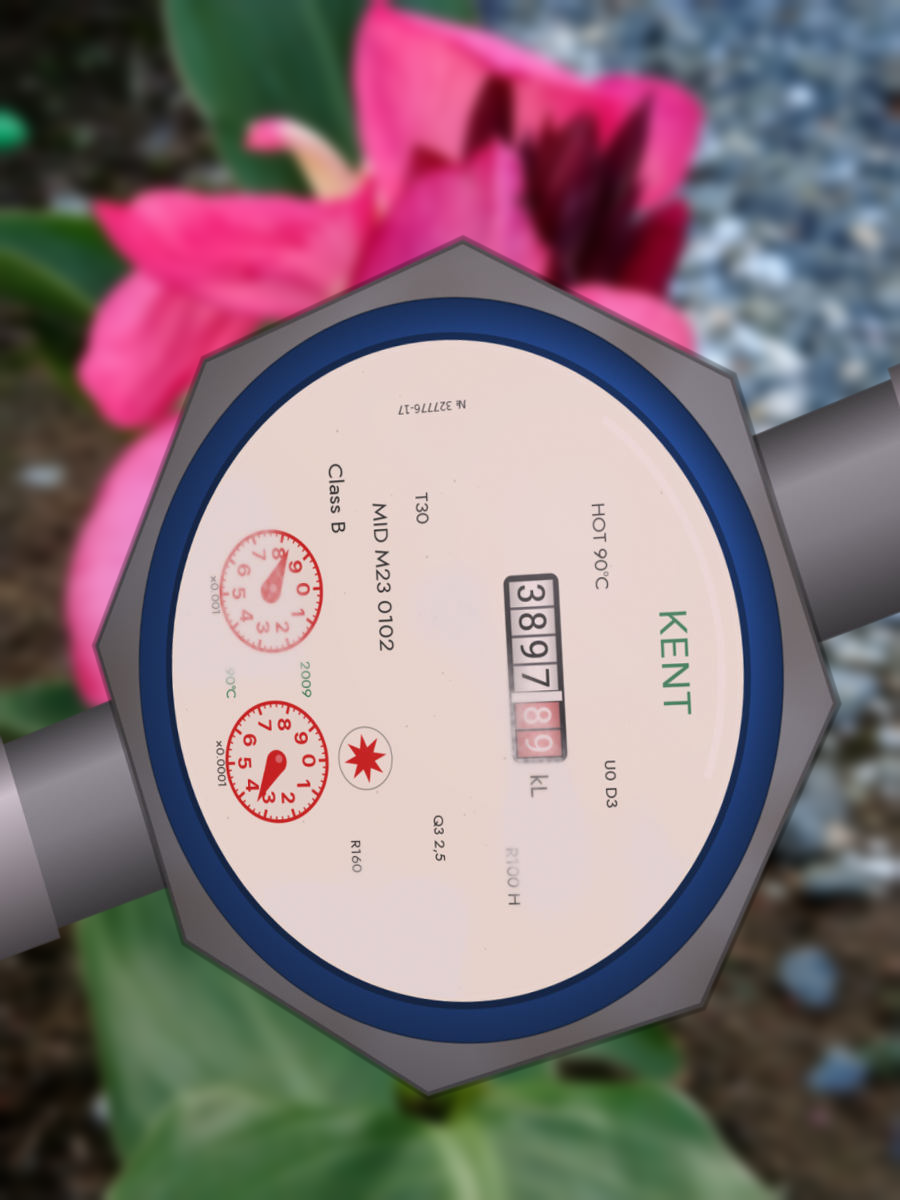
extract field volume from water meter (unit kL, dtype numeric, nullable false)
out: 3897.8983 kL
